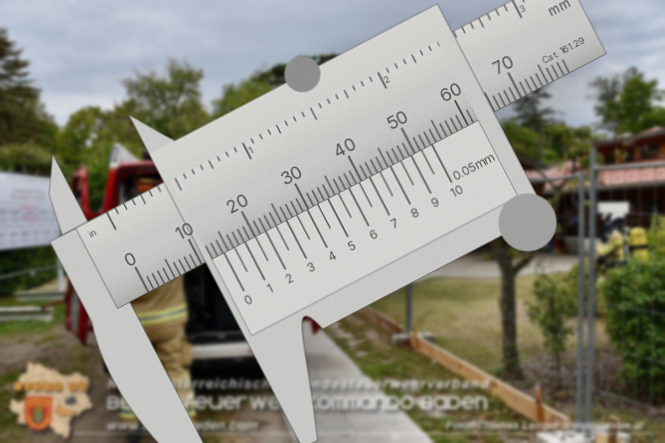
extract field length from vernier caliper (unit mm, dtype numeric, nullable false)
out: 14.2 mm
